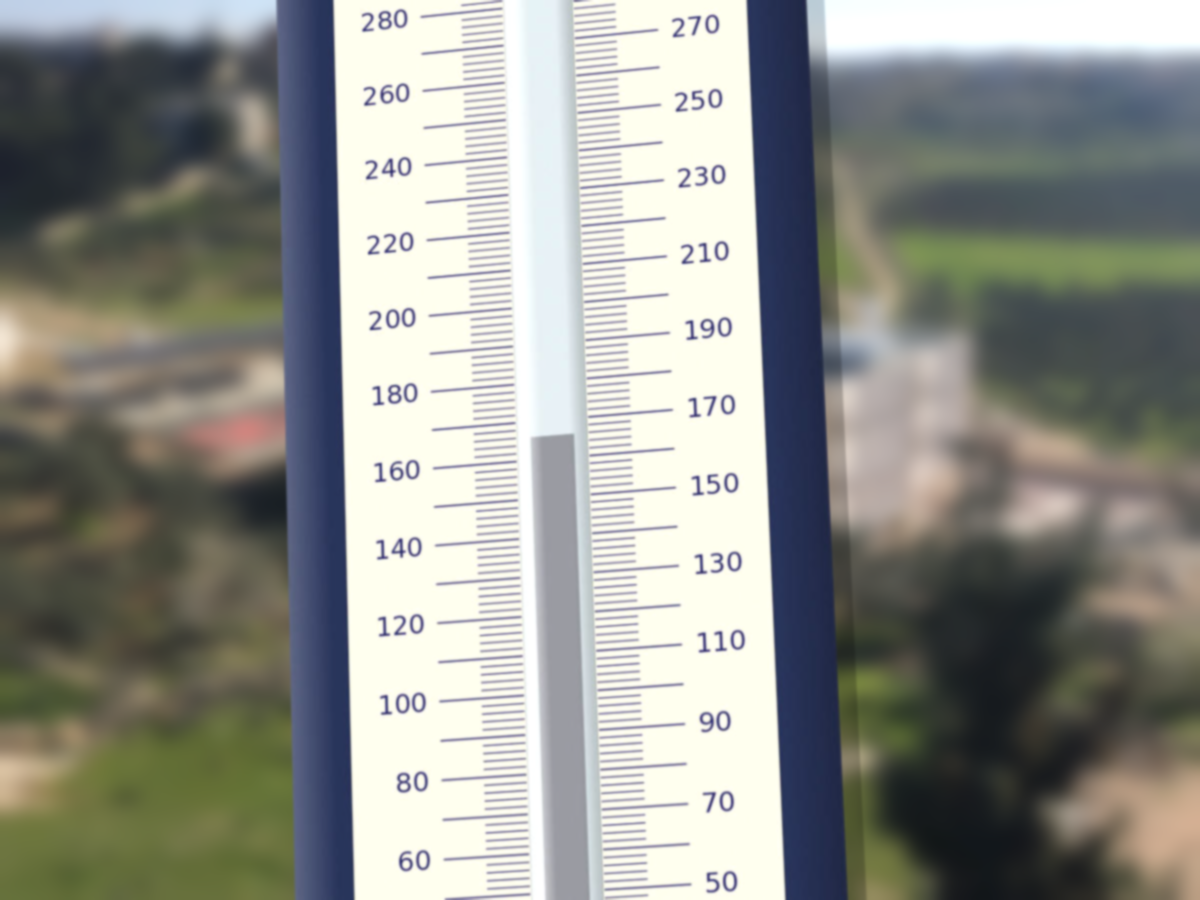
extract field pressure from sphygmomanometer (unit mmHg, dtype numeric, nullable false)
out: 166 mmHg
